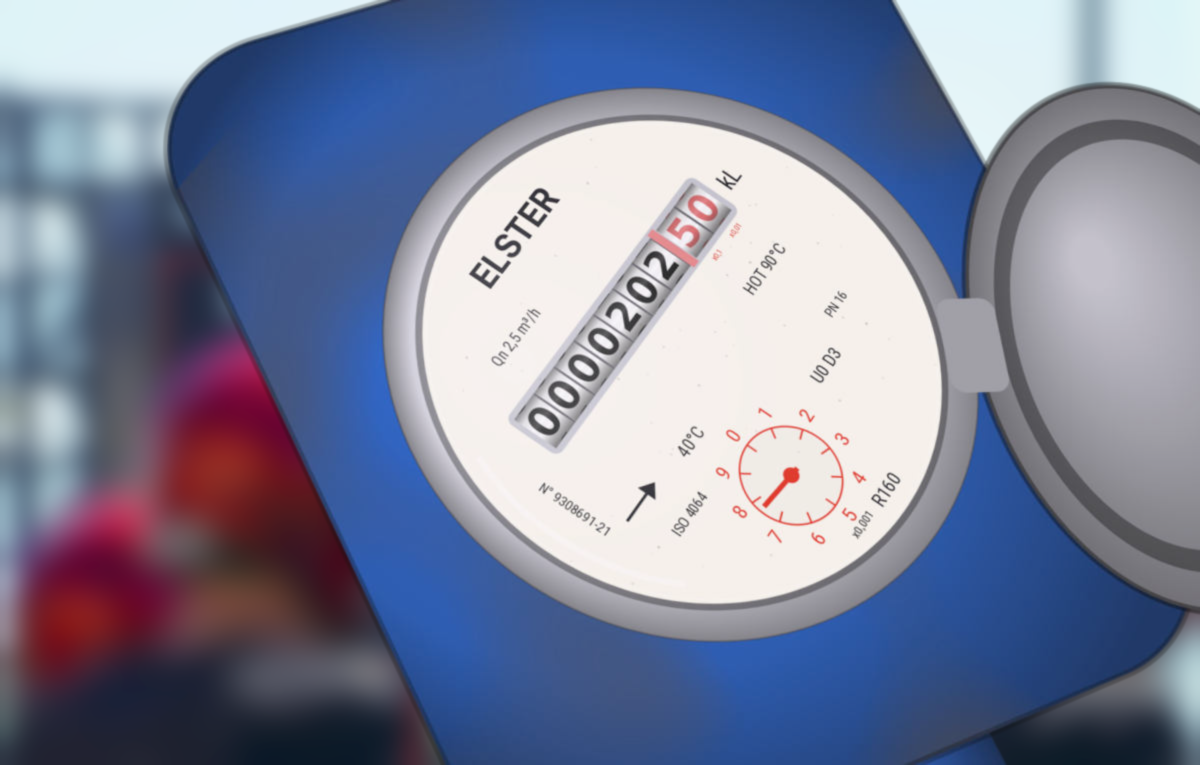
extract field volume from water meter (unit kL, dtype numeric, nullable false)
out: 202.507 kL
